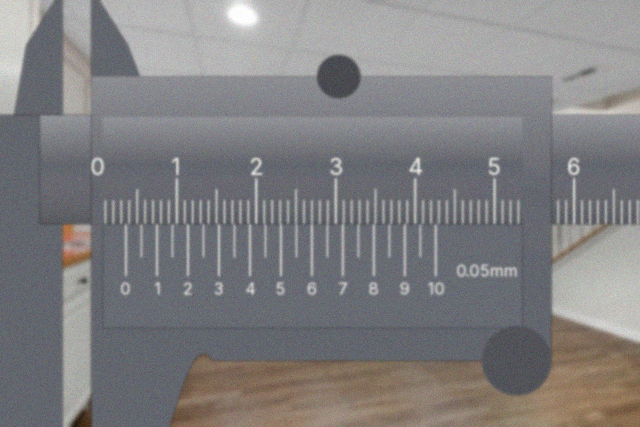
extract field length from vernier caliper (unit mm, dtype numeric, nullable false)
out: 3.6 mm
